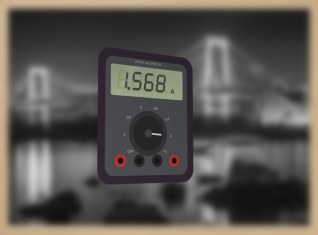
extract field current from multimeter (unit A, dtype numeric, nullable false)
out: 1.568 A
